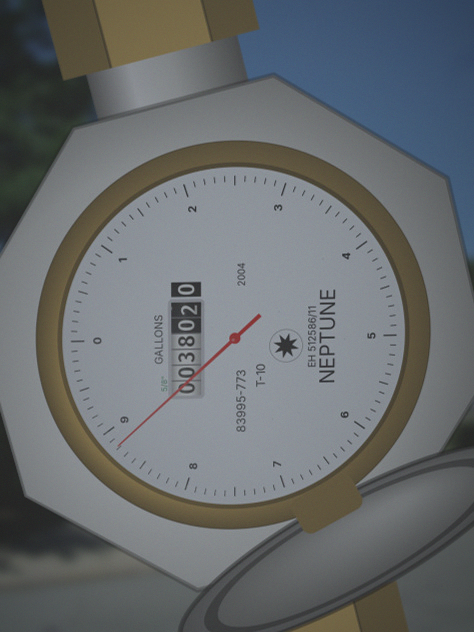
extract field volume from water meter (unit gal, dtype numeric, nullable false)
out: 38018.8 gal
